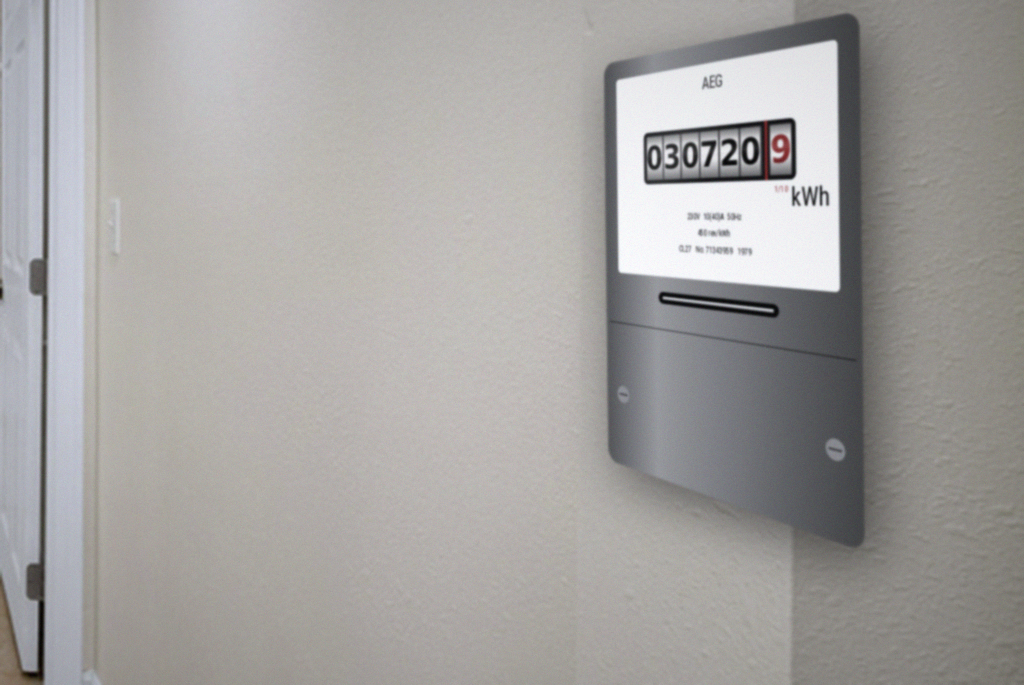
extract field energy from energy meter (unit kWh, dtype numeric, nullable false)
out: 30720.9 kWh
